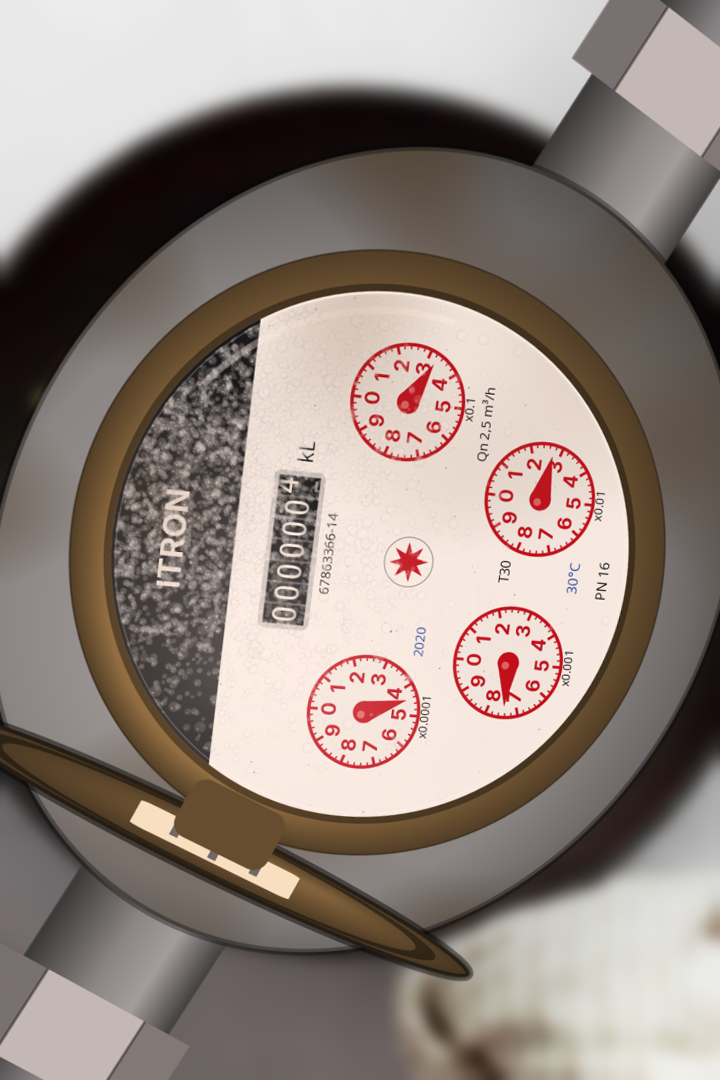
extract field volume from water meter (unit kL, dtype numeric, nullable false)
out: 4.3274 kL
